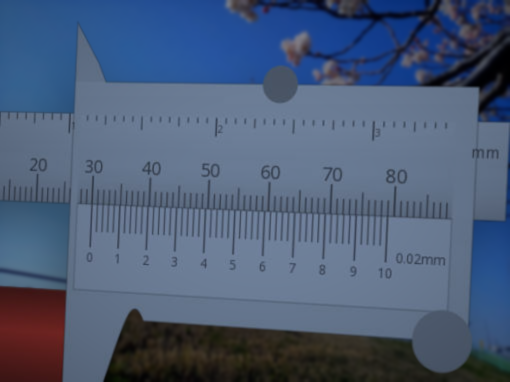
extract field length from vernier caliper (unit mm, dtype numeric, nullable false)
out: 30.0 mm
